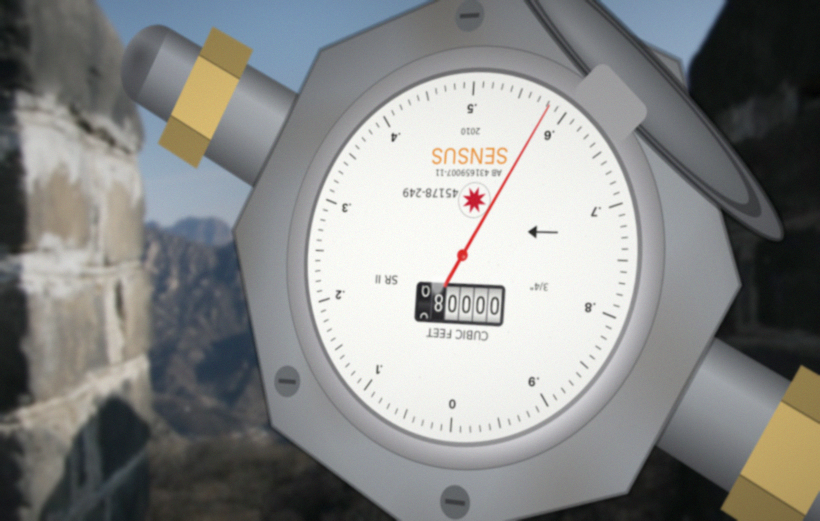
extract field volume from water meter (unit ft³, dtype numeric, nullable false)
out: 88.58 ft³
